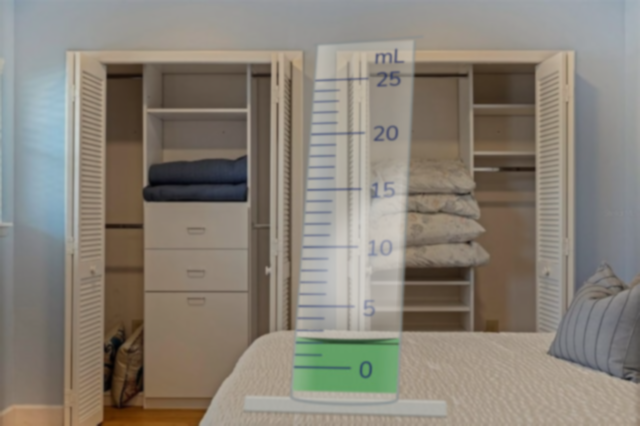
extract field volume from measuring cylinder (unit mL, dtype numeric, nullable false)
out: 2 mL
